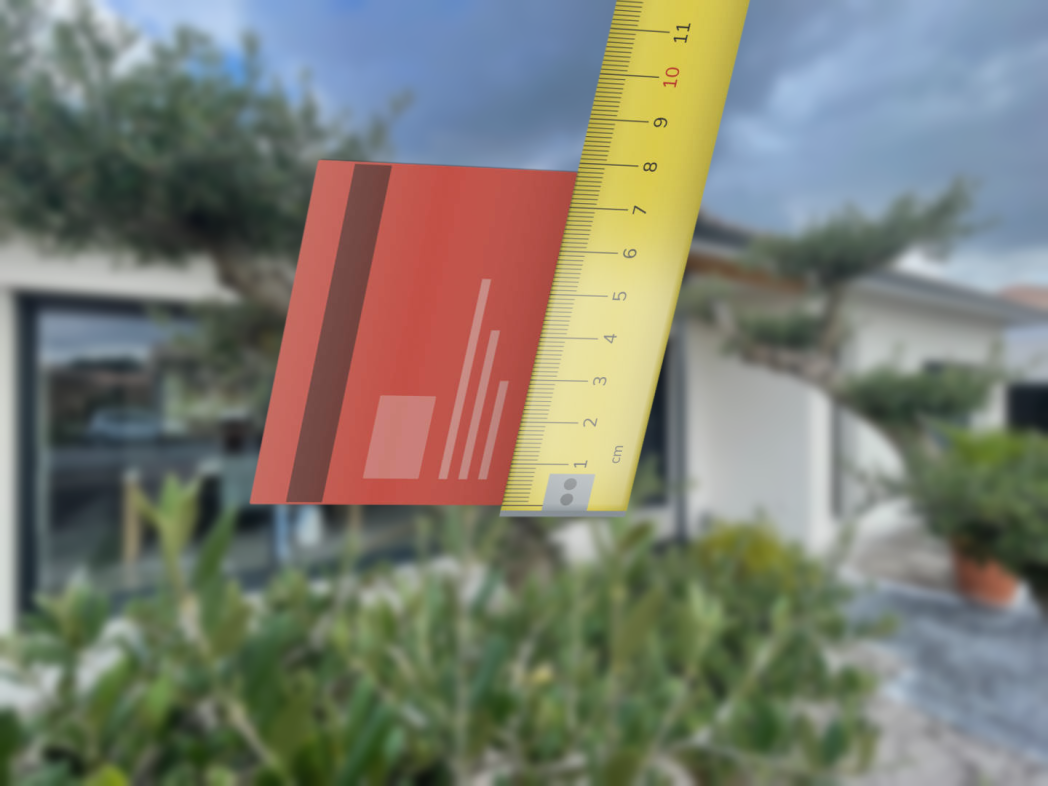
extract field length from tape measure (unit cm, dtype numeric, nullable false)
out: 7.8 cm
